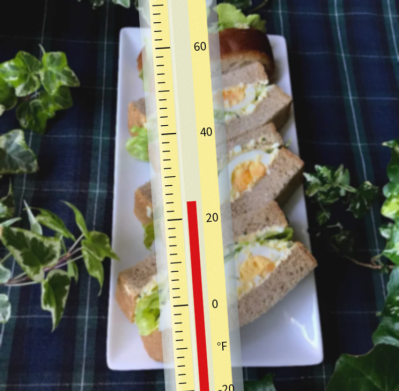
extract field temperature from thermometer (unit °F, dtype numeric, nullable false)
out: 24 °F
